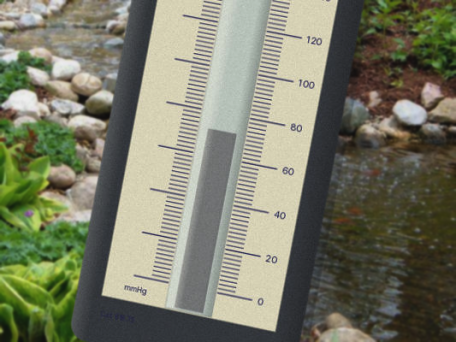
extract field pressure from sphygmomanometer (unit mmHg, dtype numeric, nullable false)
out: 72 mmHg
